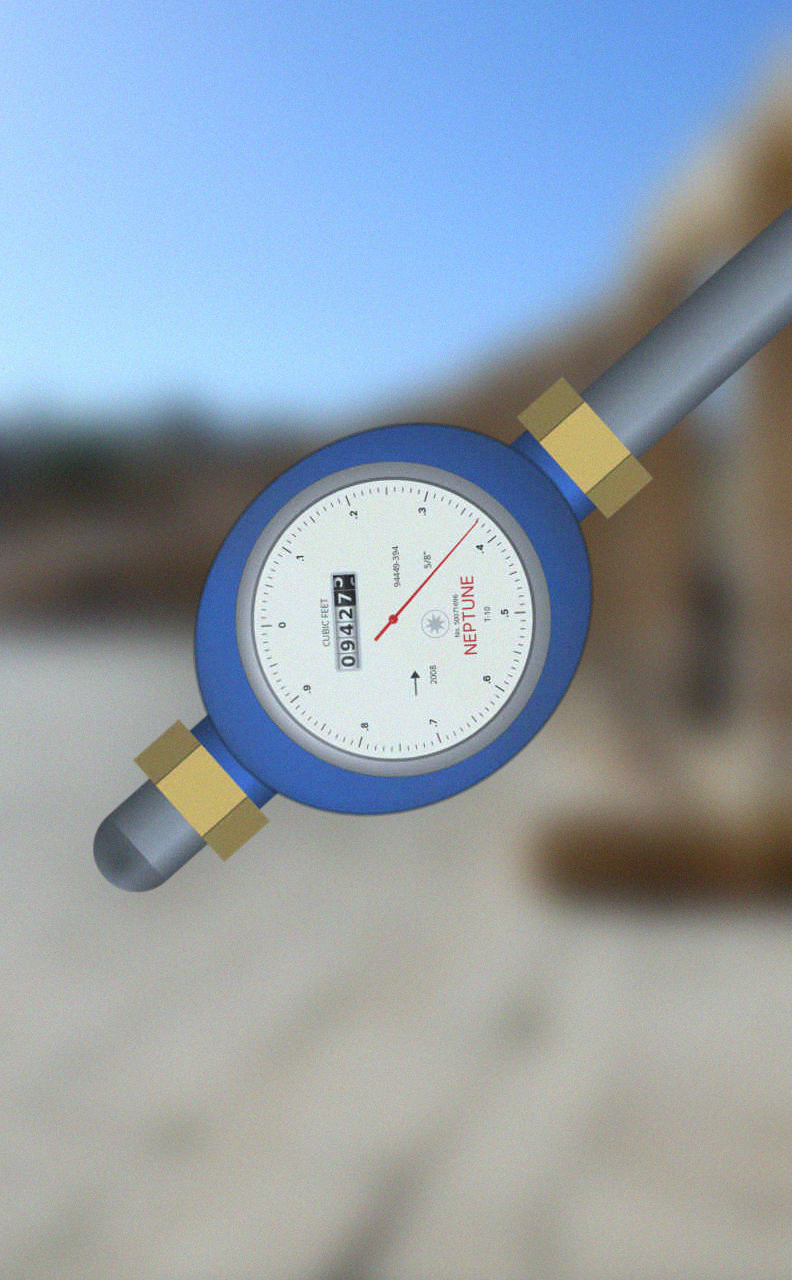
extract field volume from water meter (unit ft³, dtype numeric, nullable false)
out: 94275.37 ft³
